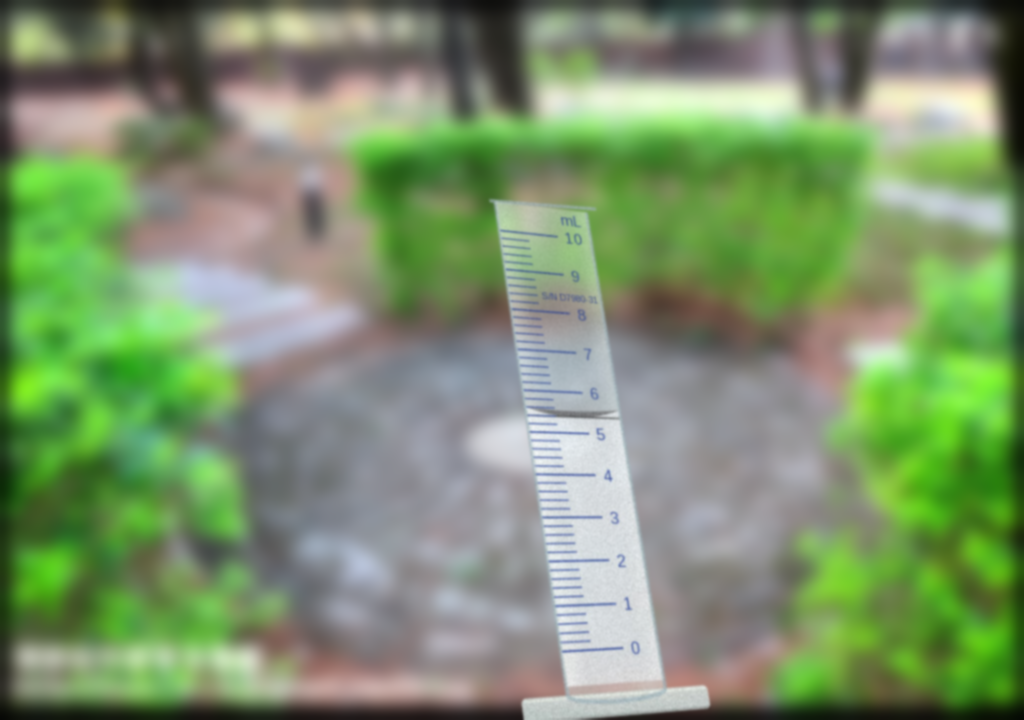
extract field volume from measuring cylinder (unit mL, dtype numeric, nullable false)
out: 5.4 mL
